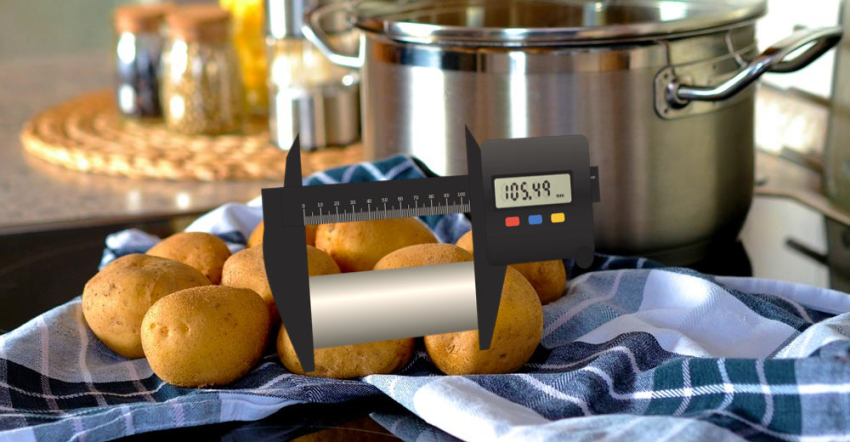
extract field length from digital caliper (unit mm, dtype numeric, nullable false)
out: 105.49 mm
